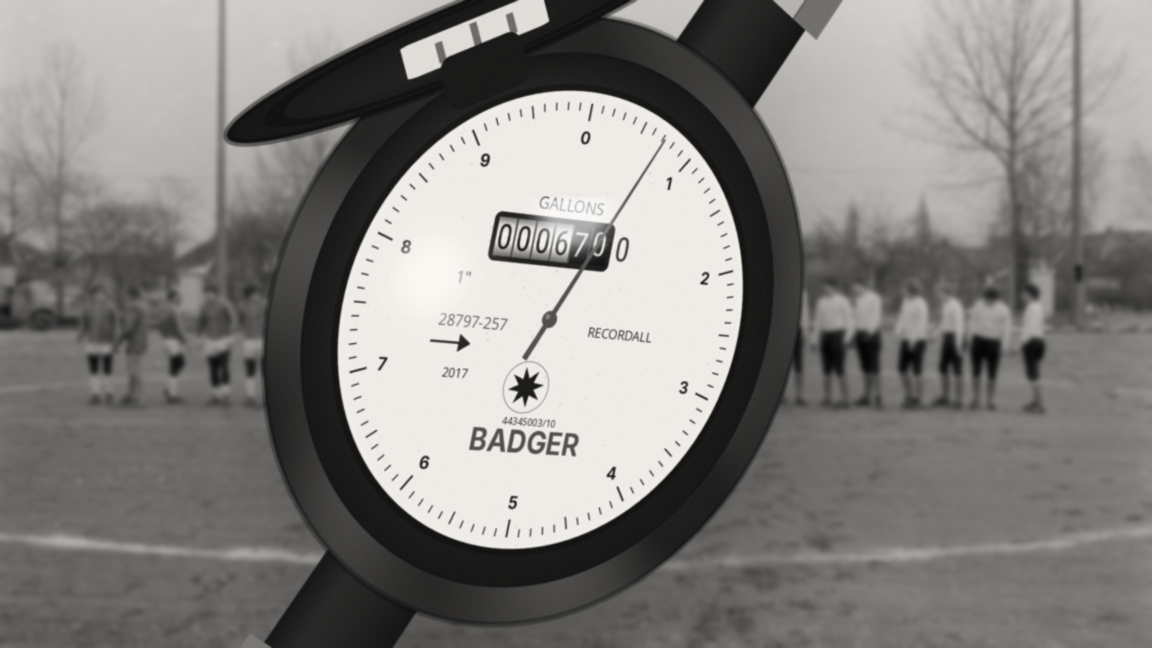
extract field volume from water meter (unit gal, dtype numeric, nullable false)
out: 6700.7 gal
